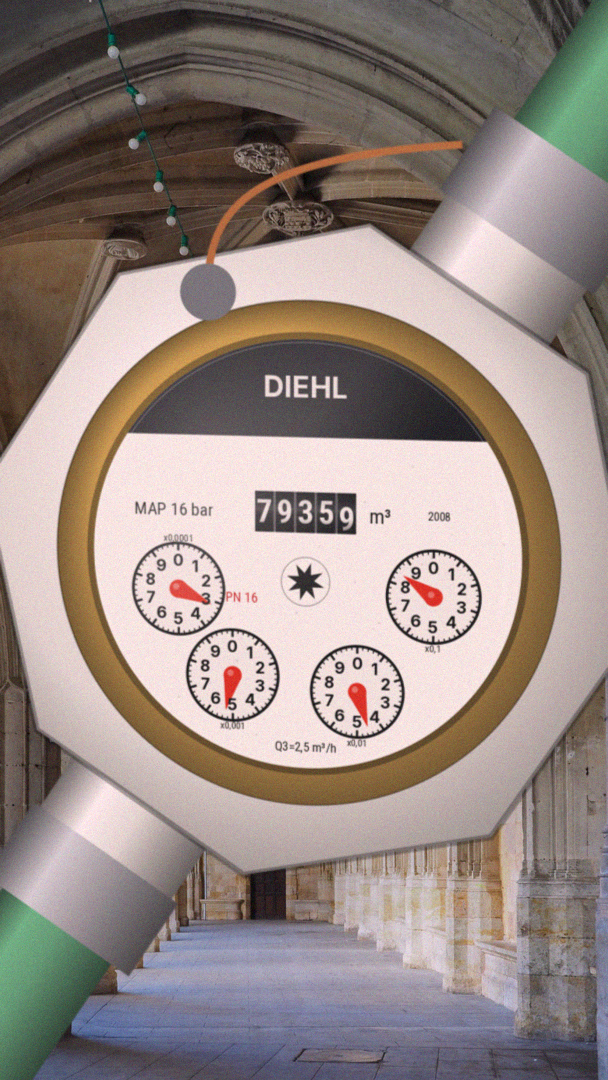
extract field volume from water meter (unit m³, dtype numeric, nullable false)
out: 79358.8453 m³
